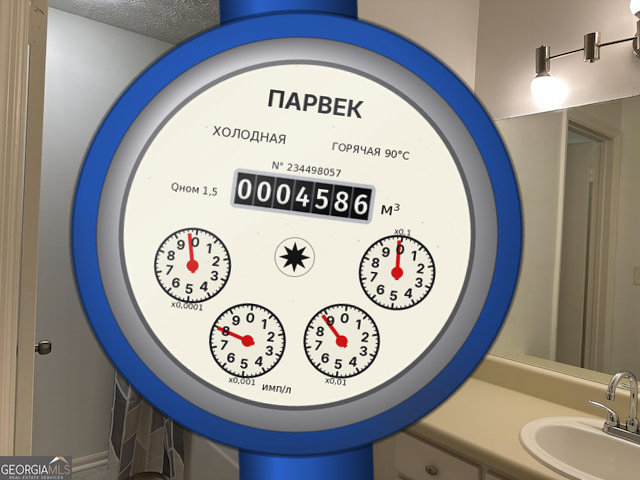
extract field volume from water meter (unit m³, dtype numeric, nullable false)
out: 4585.9879 m³
